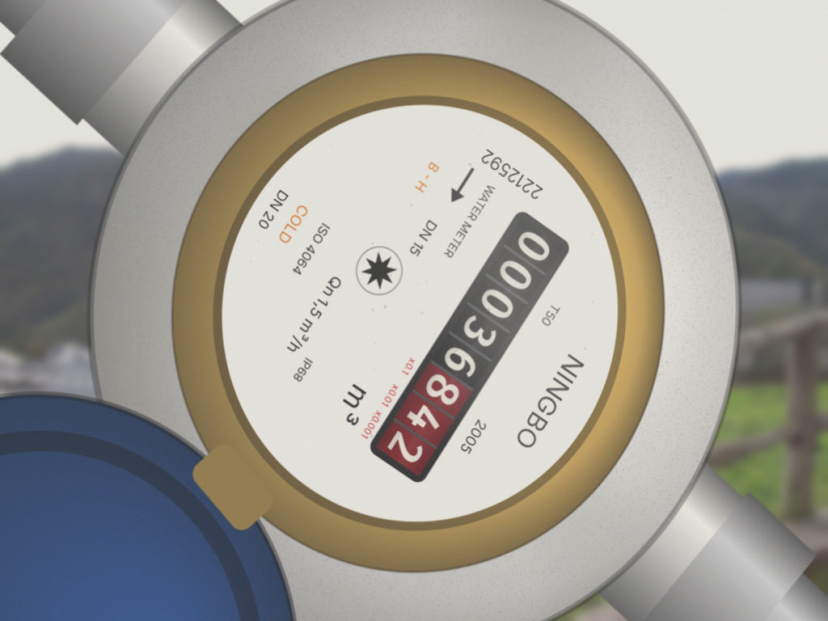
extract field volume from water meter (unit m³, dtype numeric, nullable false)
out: 36.842 m³
